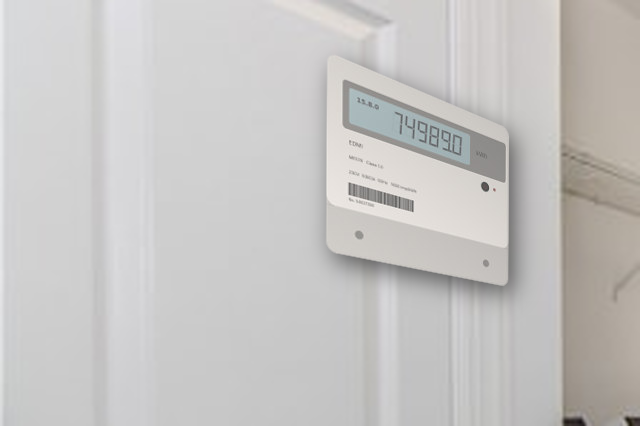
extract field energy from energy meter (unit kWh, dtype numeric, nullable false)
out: 74989.0 kWh
